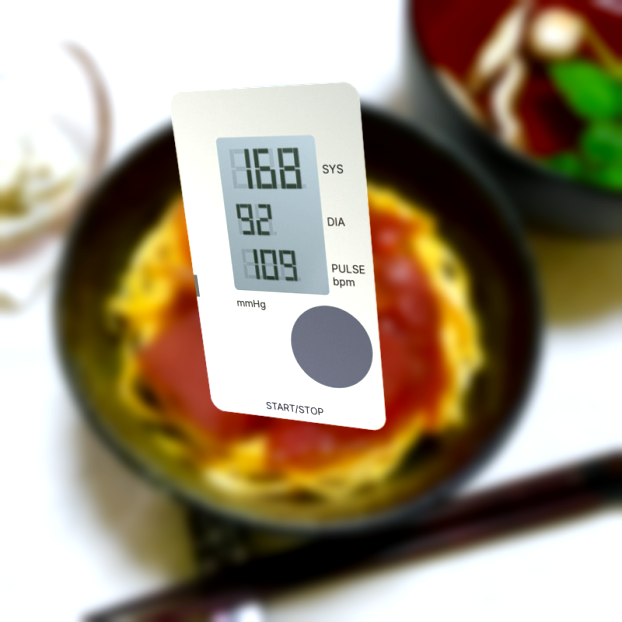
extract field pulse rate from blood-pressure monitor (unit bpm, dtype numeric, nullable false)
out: 109 bpm
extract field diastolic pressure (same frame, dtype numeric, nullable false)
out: 92 mmHg
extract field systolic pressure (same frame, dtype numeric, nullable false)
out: 168 mmHg
